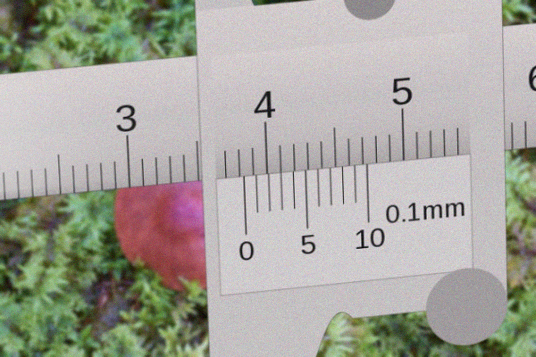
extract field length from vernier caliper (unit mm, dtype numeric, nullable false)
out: 38.3 mm
